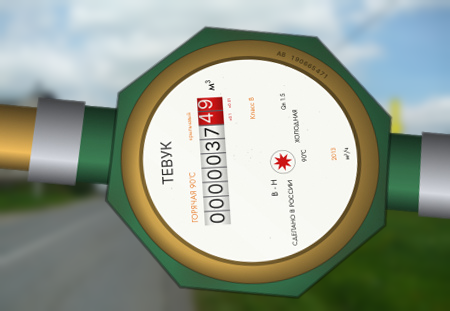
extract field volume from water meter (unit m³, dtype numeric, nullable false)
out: 37.49 m³
